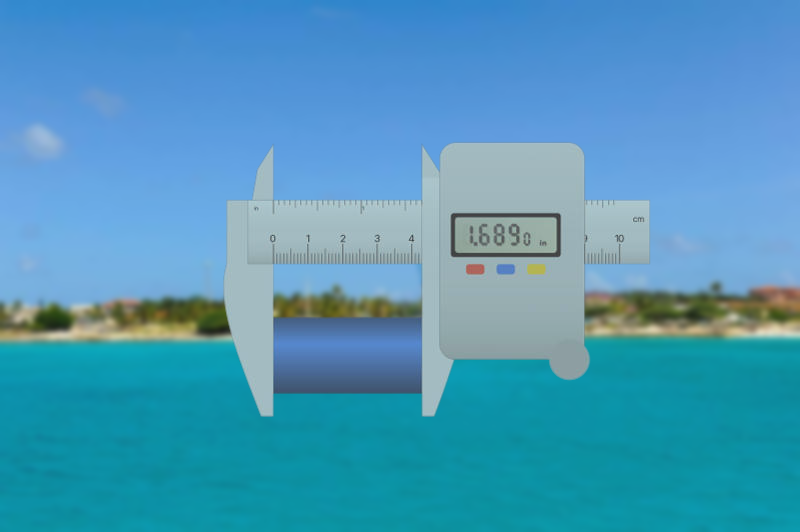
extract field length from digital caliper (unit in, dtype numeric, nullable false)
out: 1.6890 in
